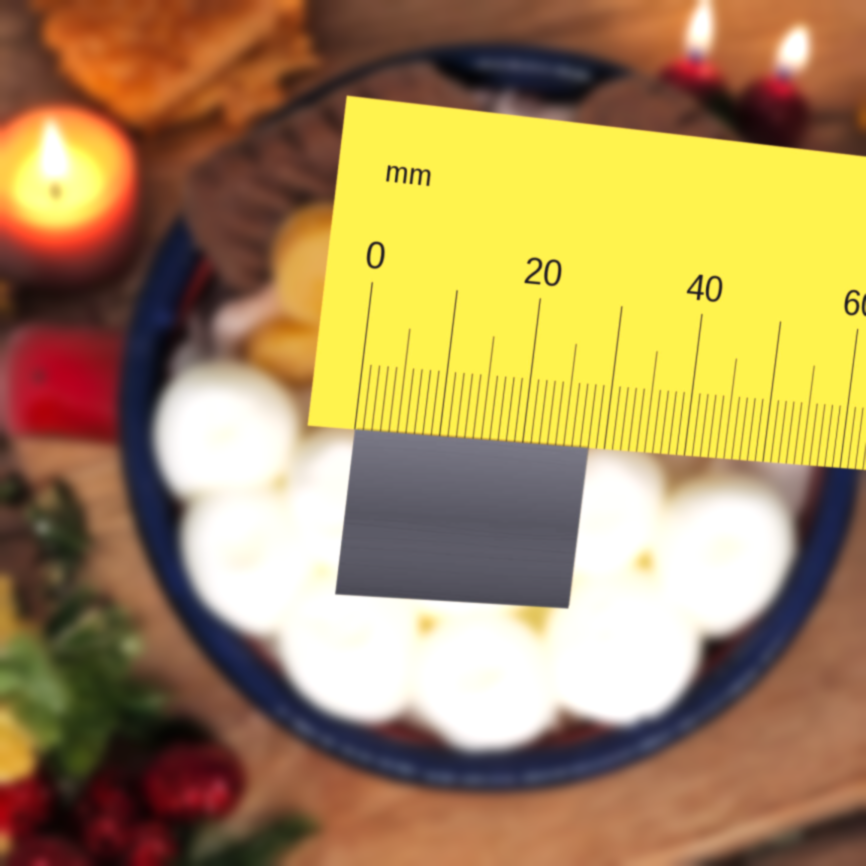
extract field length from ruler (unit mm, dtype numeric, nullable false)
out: 28 mm
